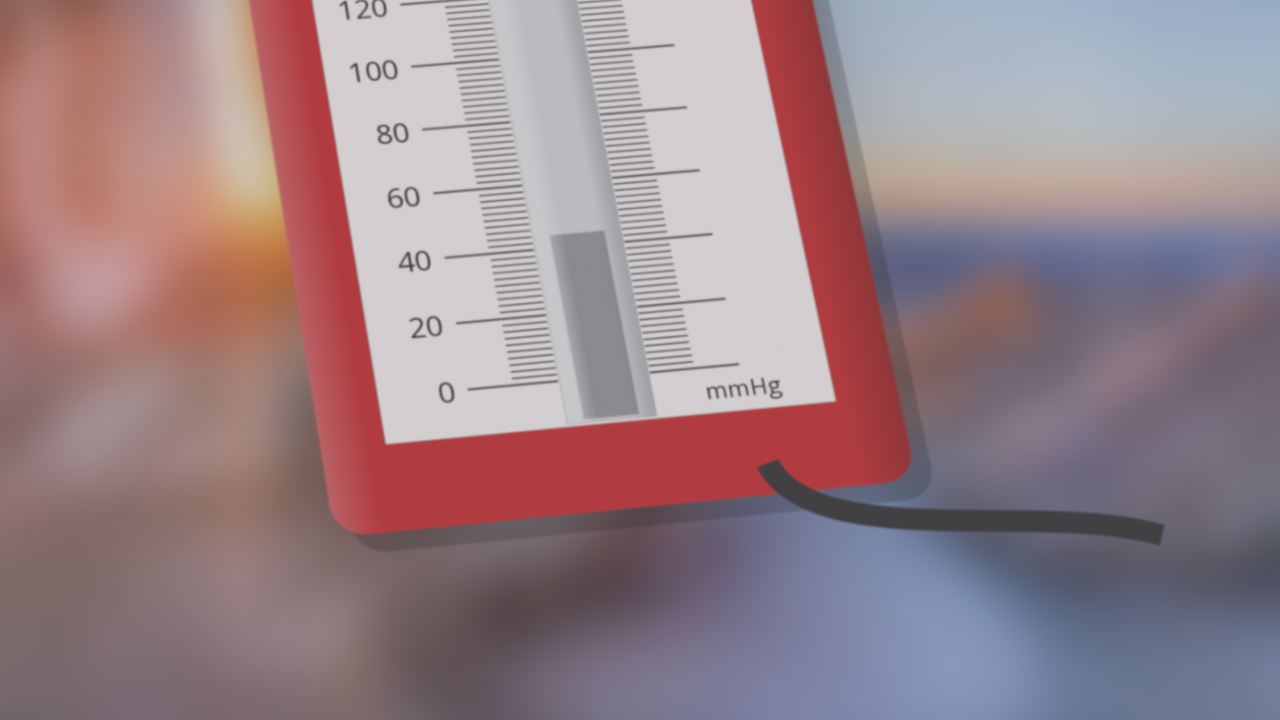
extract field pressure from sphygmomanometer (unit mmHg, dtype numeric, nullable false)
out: 44 mmHg
